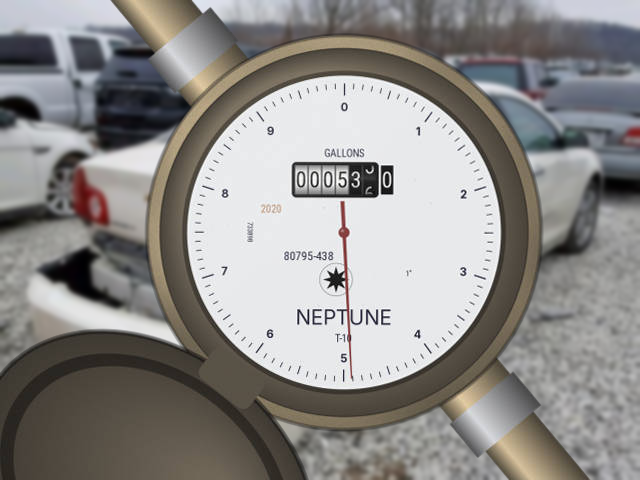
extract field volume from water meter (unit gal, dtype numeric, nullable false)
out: 5354.9 gal
